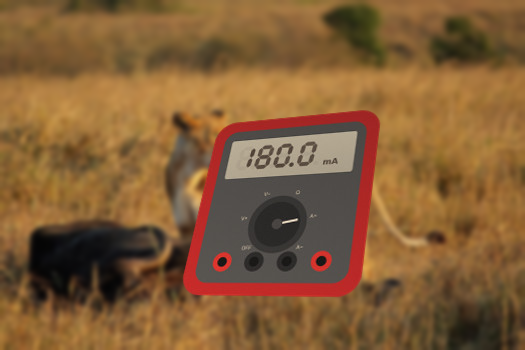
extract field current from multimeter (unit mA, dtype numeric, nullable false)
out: 180.0 mA
